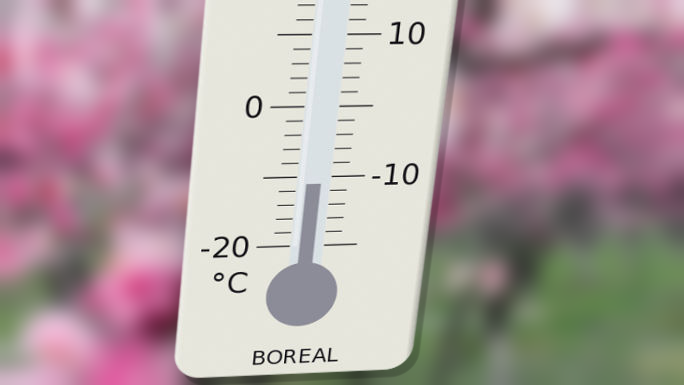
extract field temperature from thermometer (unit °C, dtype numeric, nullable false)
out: -11 °C
